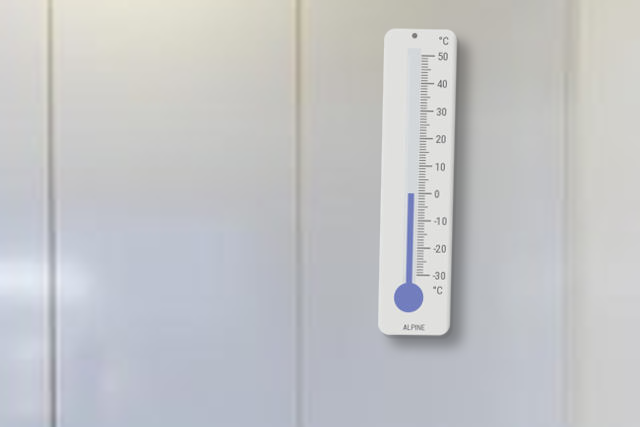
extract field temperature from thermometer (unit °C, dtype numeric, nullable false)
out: 0 °C
